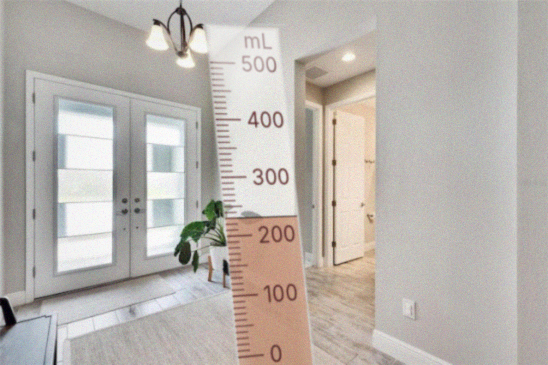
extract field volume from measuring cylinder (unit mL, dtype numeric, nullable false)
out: 230 mL
